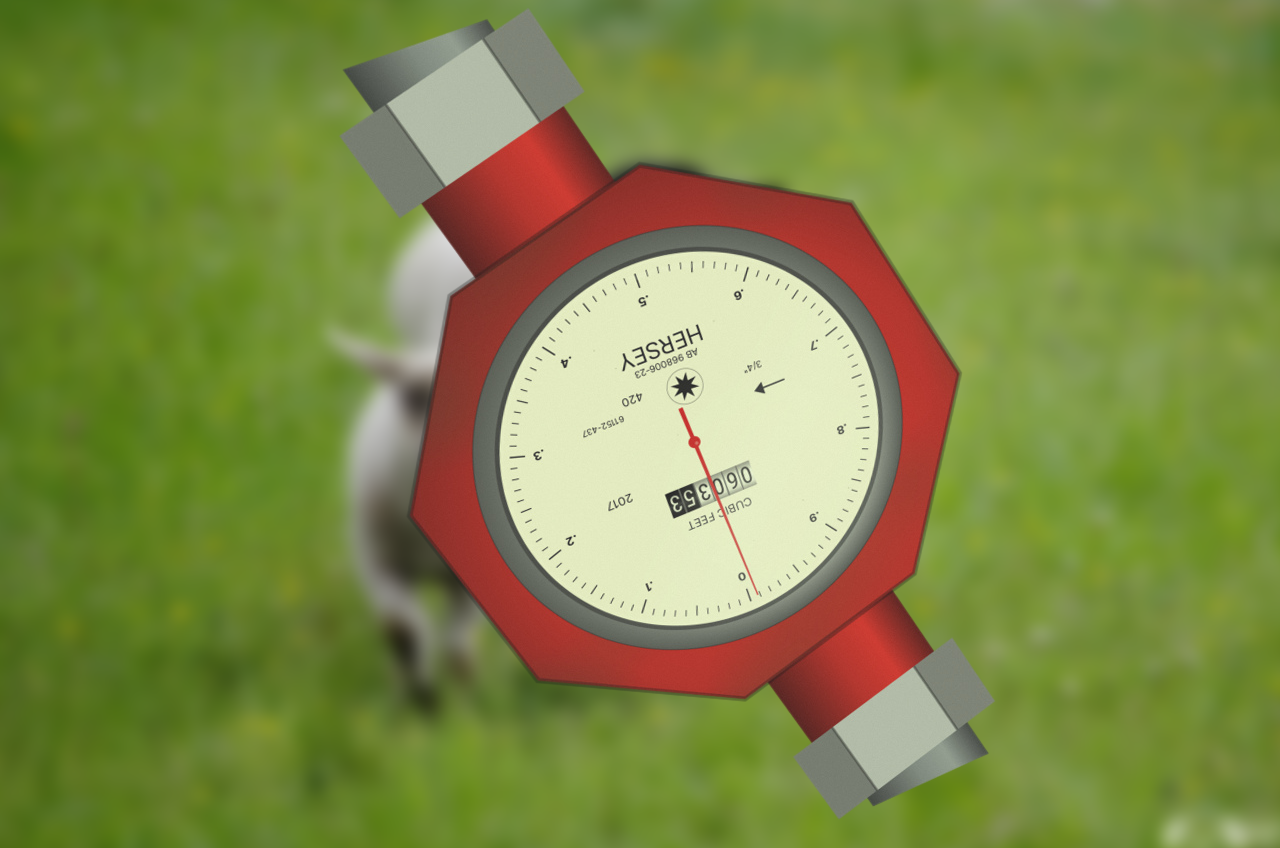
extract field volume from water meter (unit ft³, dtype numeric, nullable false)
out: 60352.99 ft³
